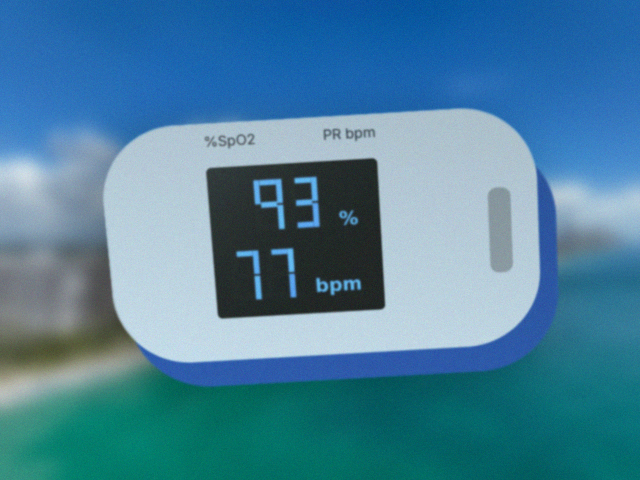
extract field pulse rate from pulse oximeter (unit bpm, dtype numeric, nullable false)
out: 77 bpm
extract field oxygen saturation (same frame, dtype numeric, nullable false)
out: 93 %
